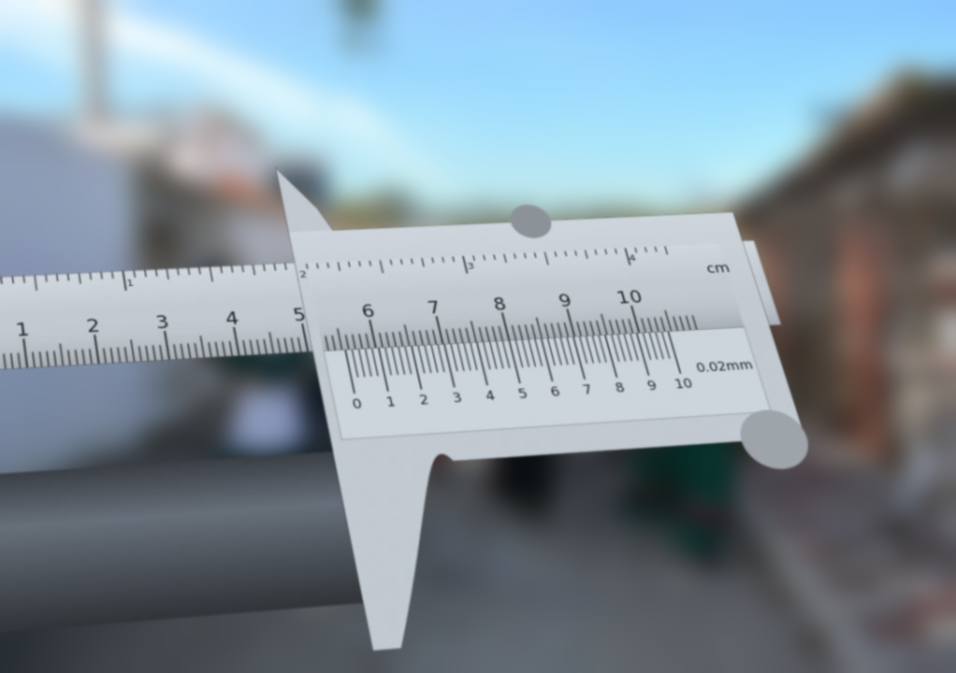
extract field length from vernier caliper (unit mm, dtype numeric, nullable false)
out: 55.5 mm
